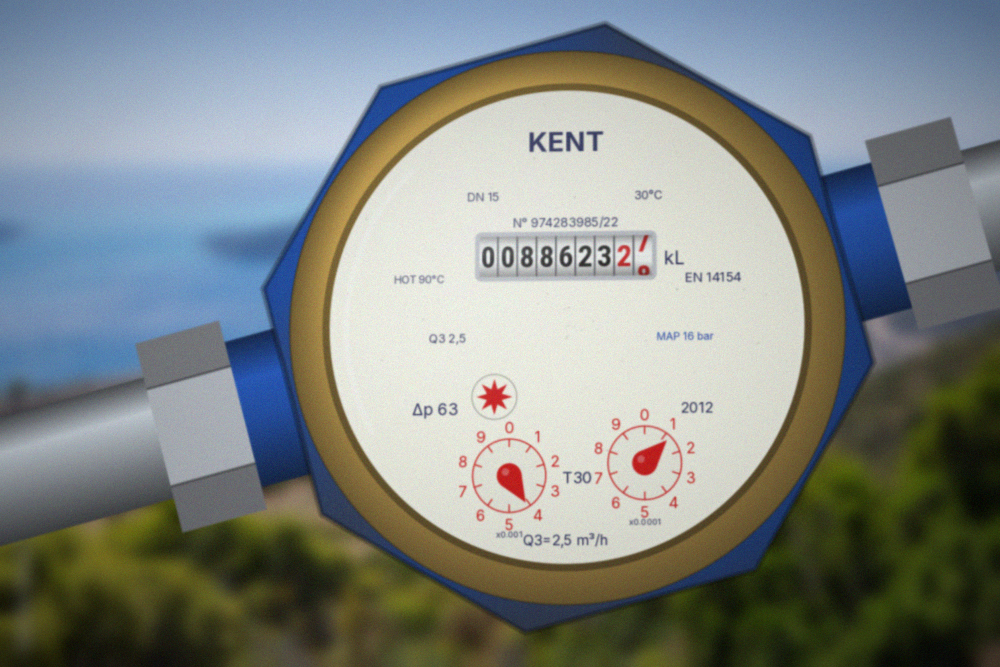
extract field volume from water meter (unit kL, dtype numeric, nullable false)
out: 88623.2741 kL
